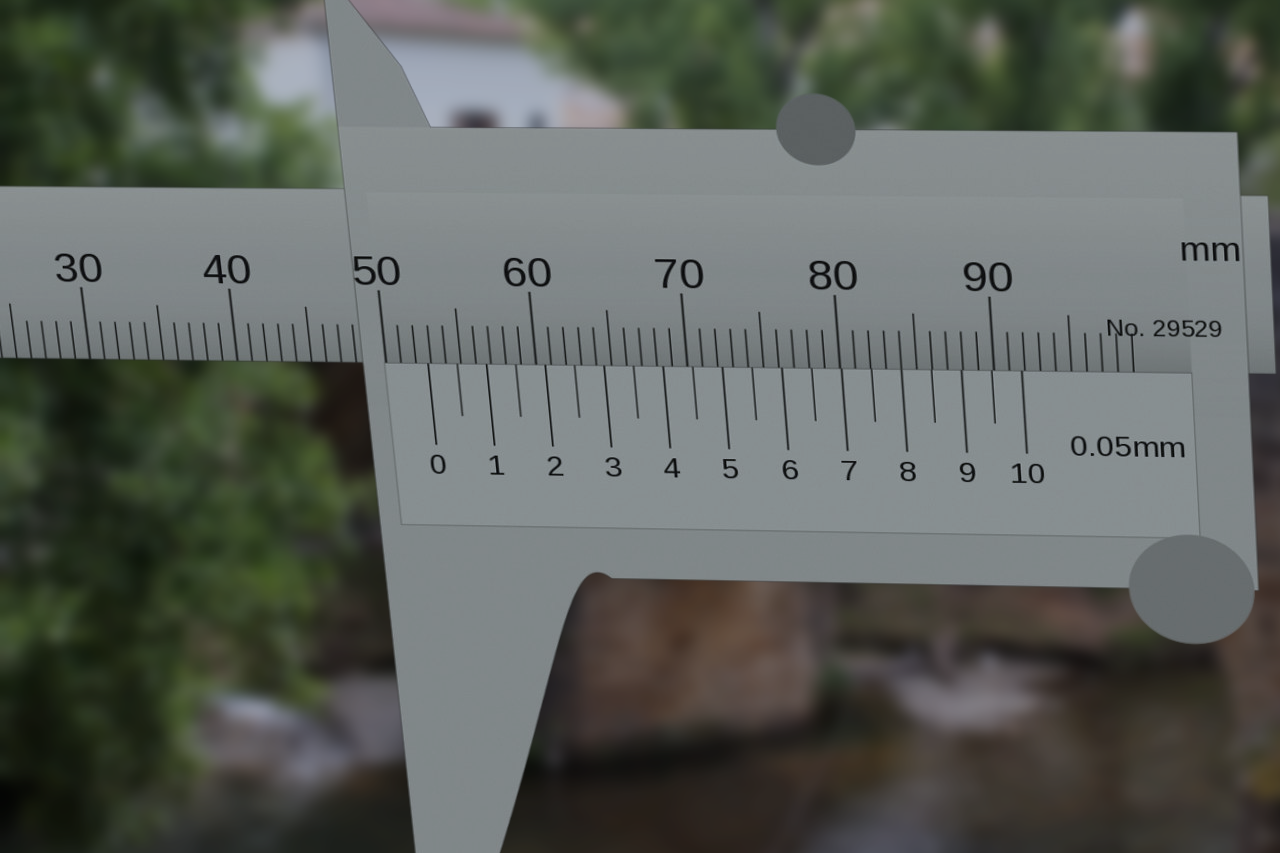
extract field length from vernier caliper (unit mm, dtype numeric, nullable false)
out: 52.8 mm
